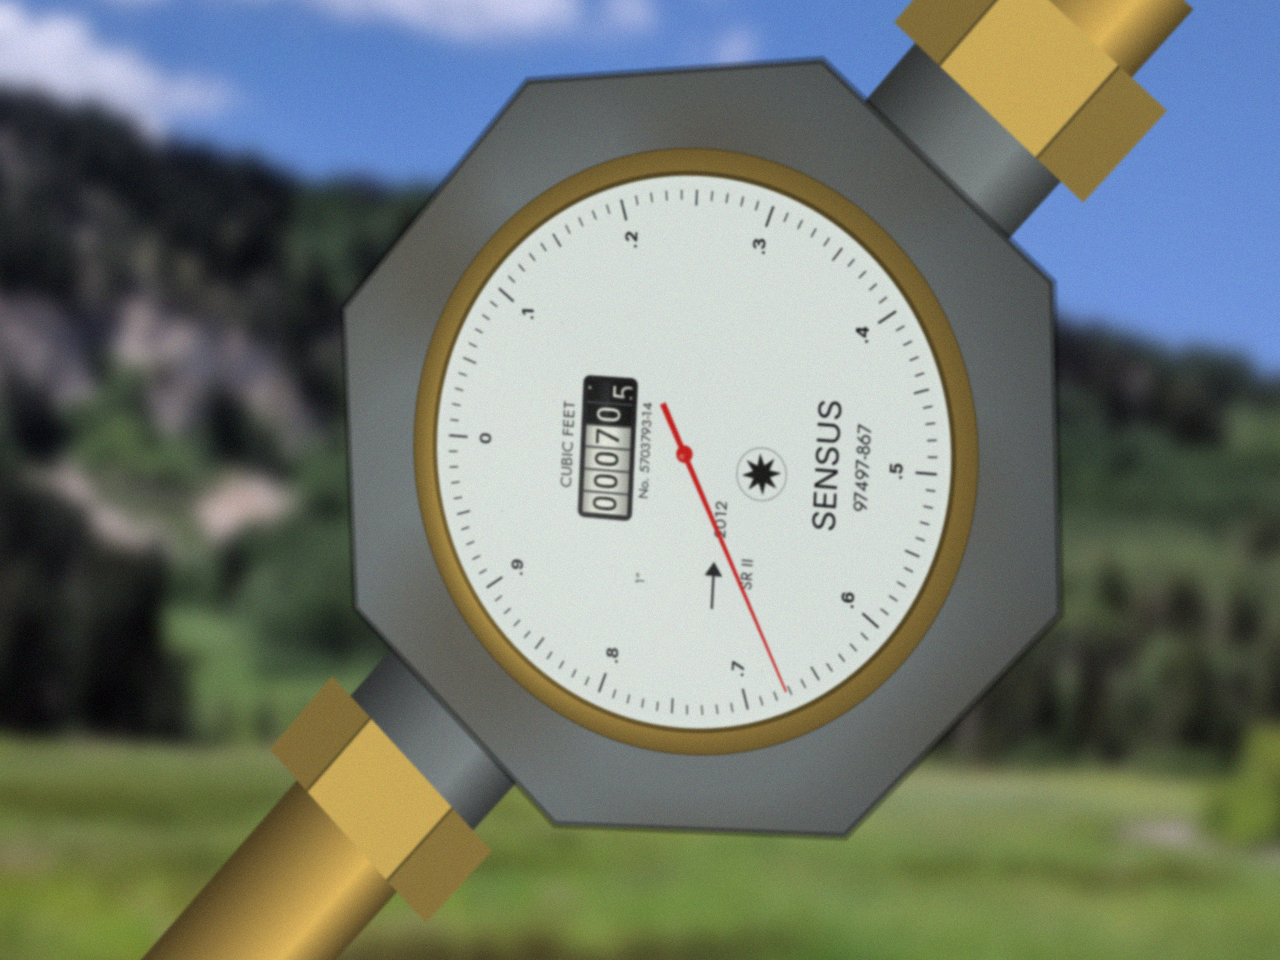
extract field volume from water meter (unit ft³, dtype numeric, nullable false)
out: 704.67 ft³
